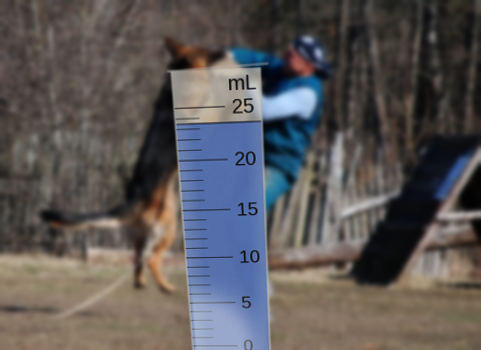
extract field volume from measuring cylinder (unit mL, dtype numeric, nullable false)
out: 23.5 mL
